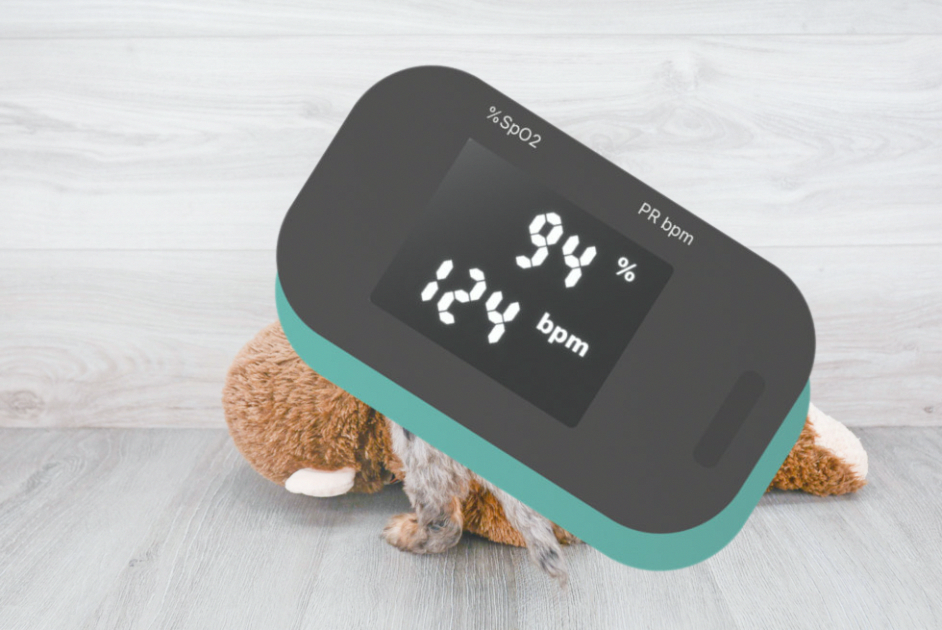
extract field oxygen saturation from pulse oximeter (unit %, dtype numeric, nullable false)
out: 94 %
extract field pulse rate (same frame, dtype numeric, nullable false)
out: 124 bpm
